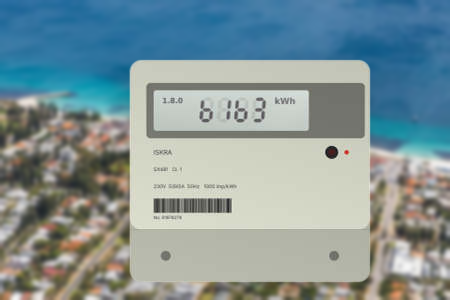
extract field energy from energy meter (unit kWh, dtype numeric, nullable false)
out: 6163 kWh
